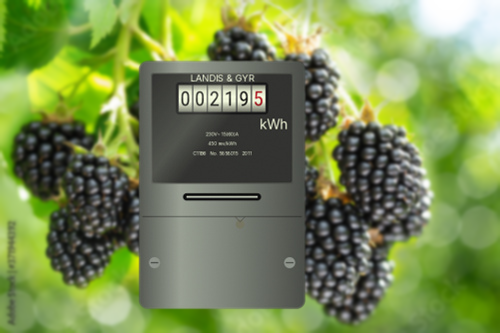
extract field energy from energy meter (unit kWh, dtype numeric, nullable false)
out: 219.5 kWh
